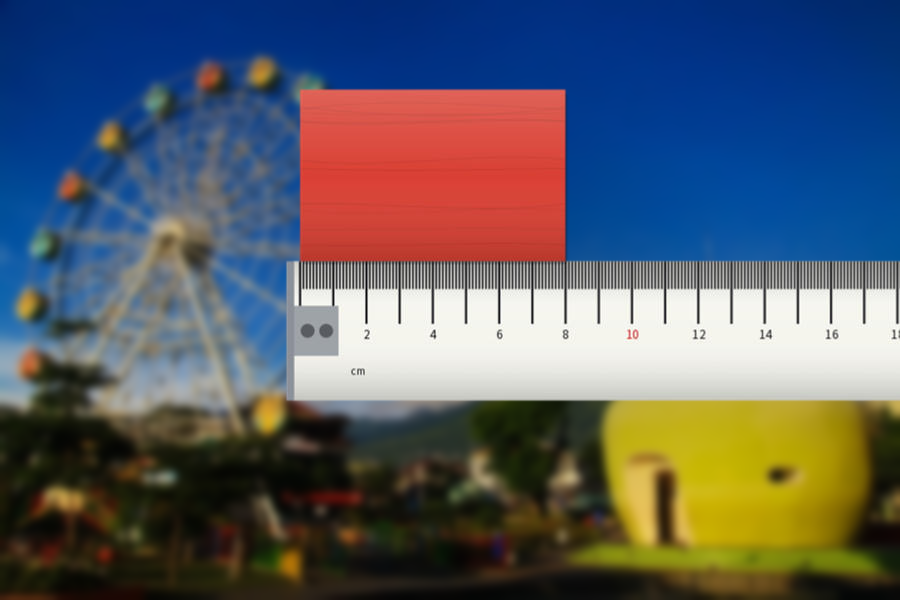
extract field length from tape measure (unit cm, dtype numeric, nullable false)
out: 8 cm
